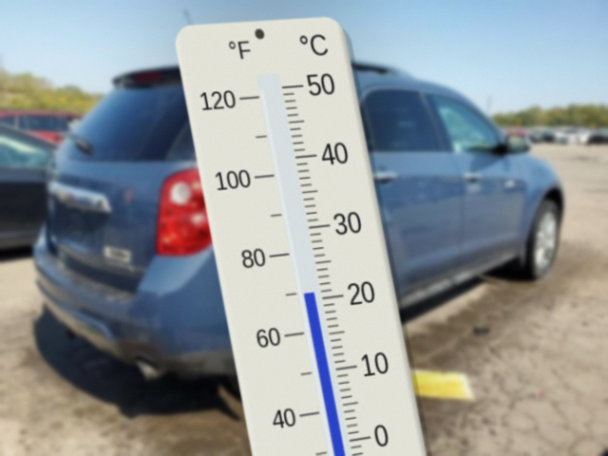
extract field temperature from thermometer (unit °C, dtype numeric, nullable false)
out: 21 °C
